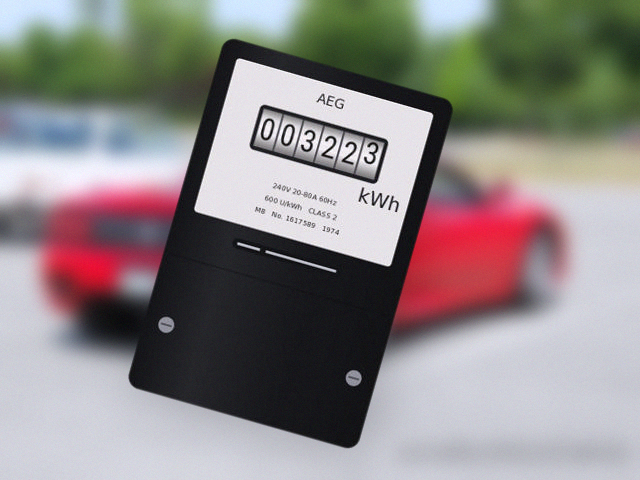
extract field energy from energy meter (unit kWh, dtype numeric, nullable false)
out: 3223 kWh
